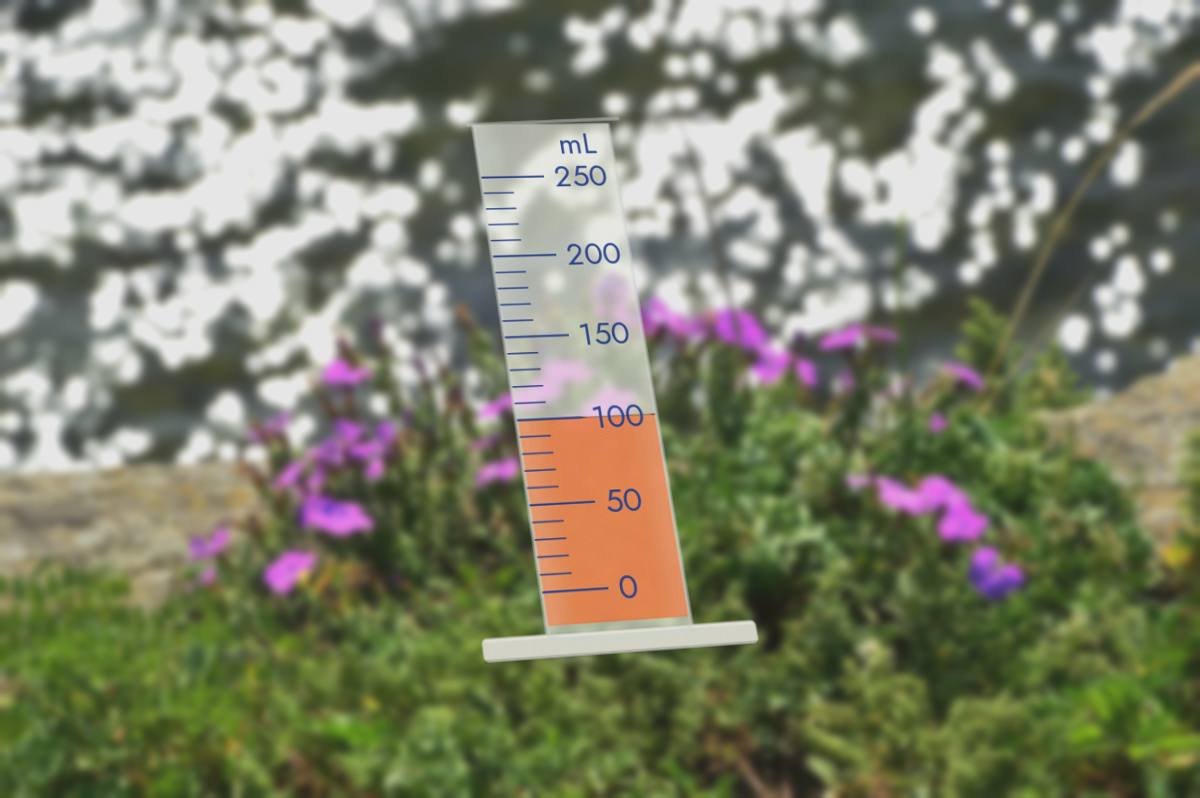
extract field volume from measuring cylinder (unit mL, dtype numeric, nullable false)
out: 100 mL
